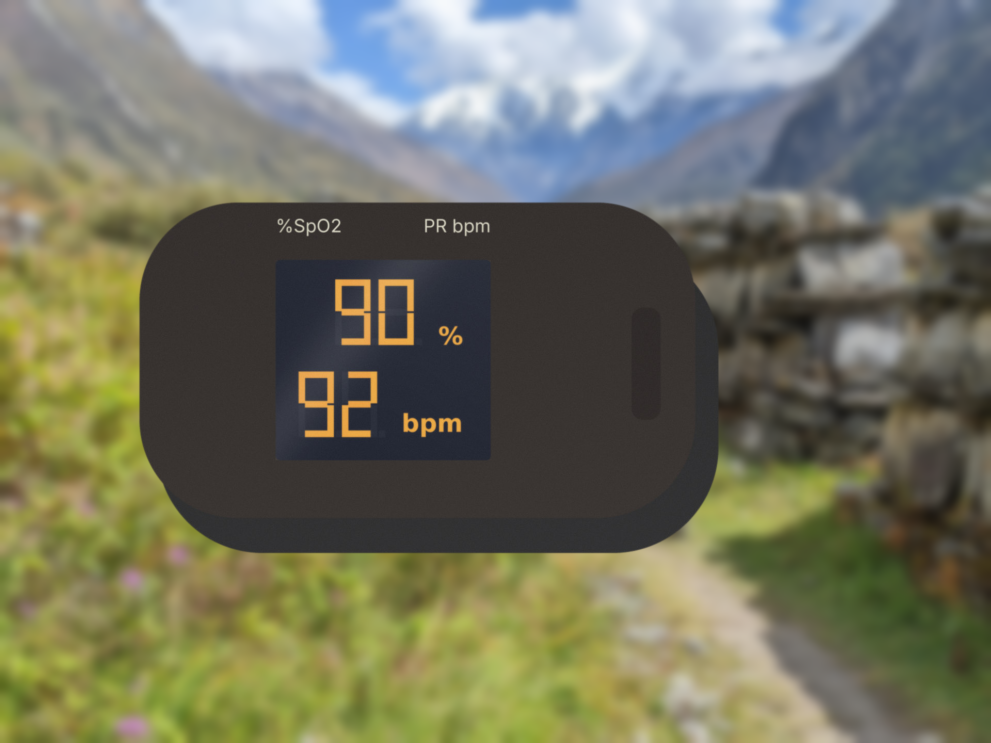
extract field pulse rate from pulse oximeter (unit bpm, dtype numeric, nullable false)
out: 92 bpm
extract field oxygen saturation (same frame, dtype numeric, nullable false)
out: 90 %
